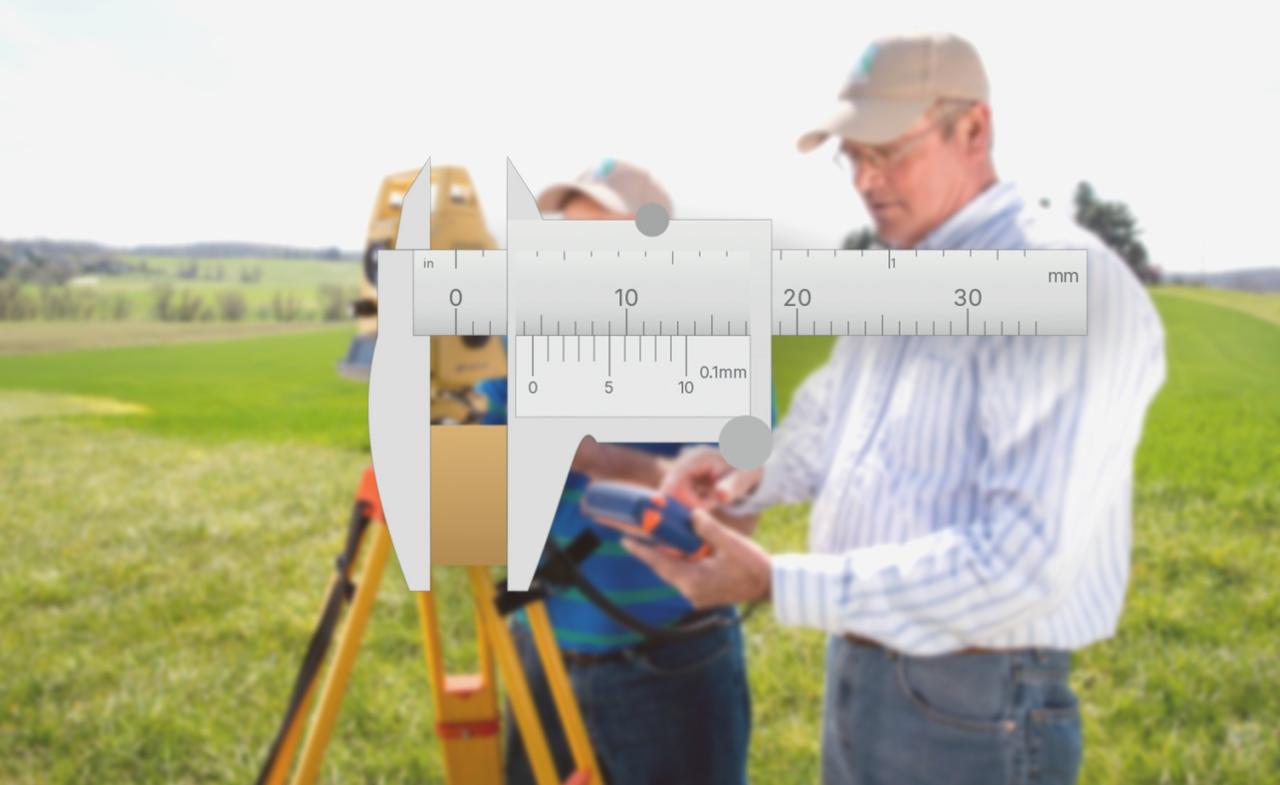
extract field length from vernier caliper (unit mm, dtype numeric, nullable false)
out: 4.5 mm
